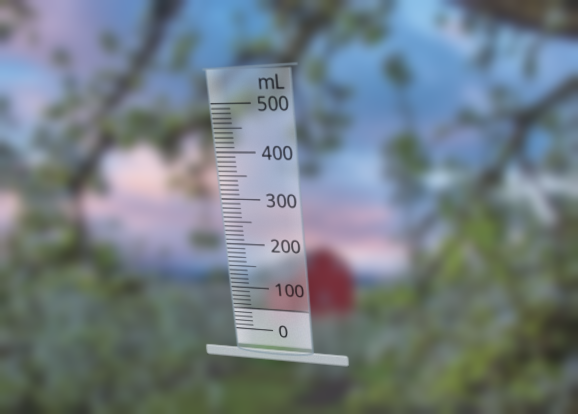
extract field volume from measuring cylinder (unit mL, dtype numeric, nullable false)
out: 50 mL
